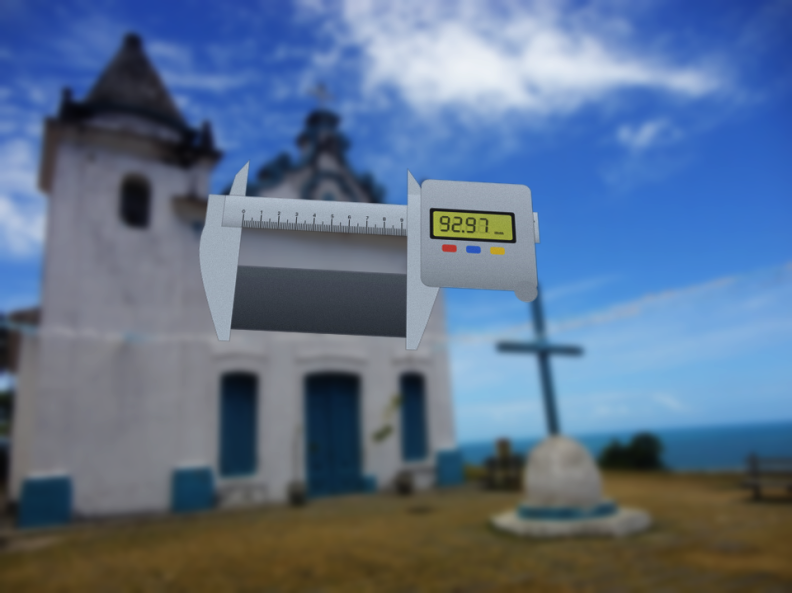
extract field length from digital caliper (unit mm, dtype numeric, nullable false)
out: 92.97 mm
